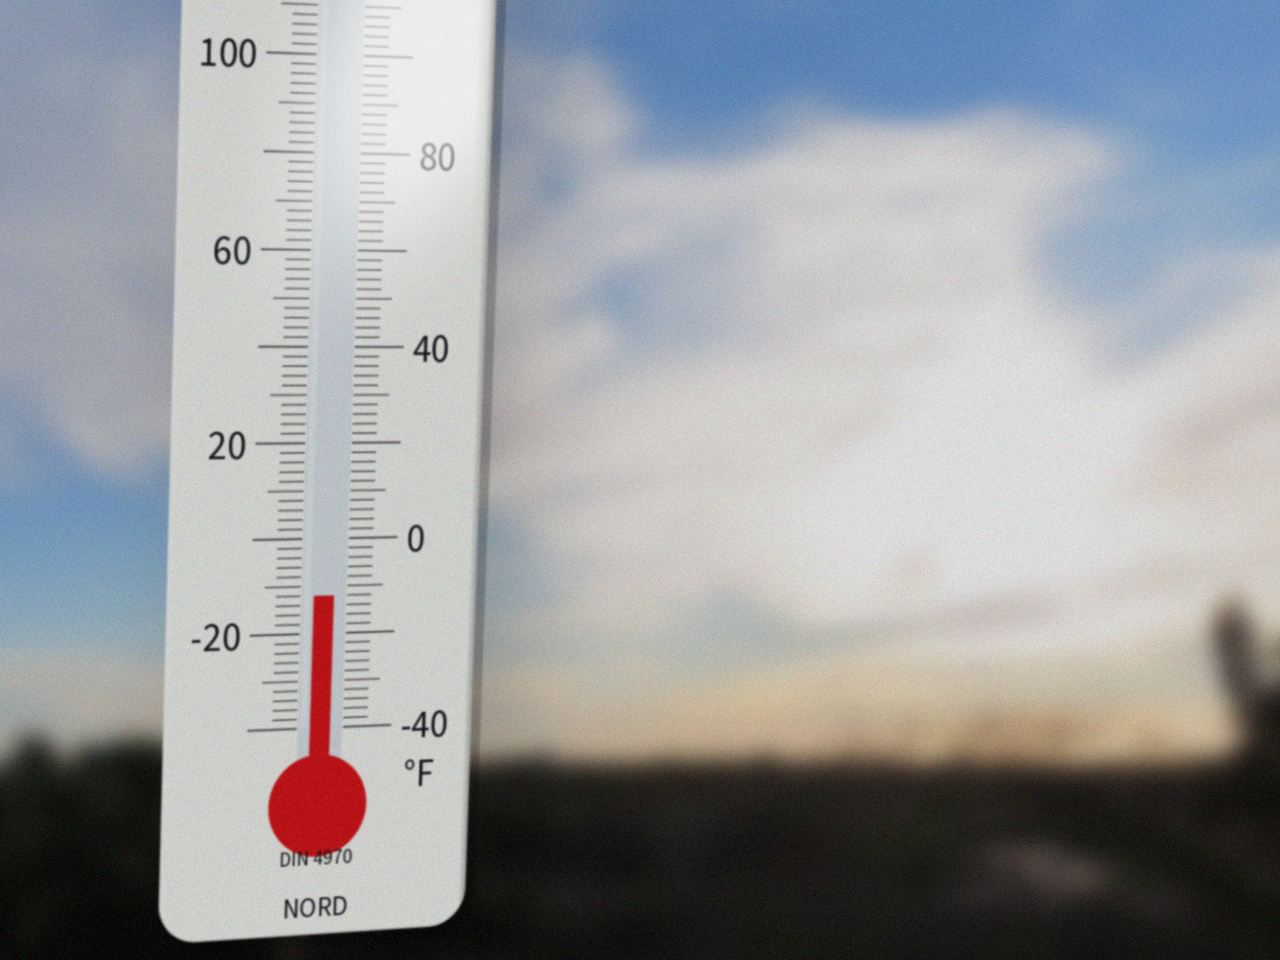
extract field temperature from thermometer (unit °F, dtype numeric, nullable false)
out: -12 °F
